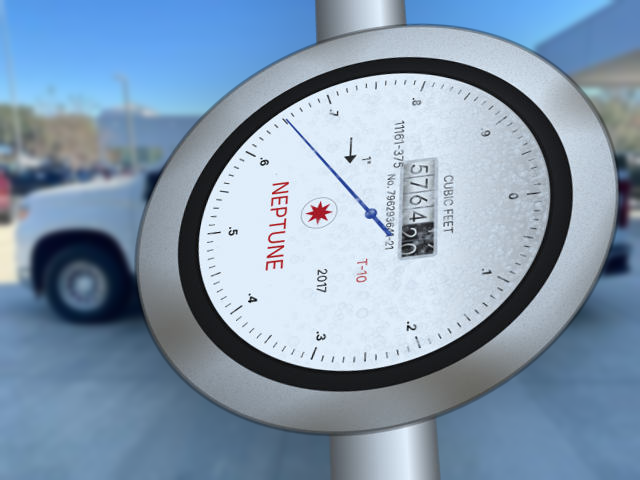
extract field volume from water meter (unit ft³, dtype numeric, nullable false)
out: 576419.65 ft³
